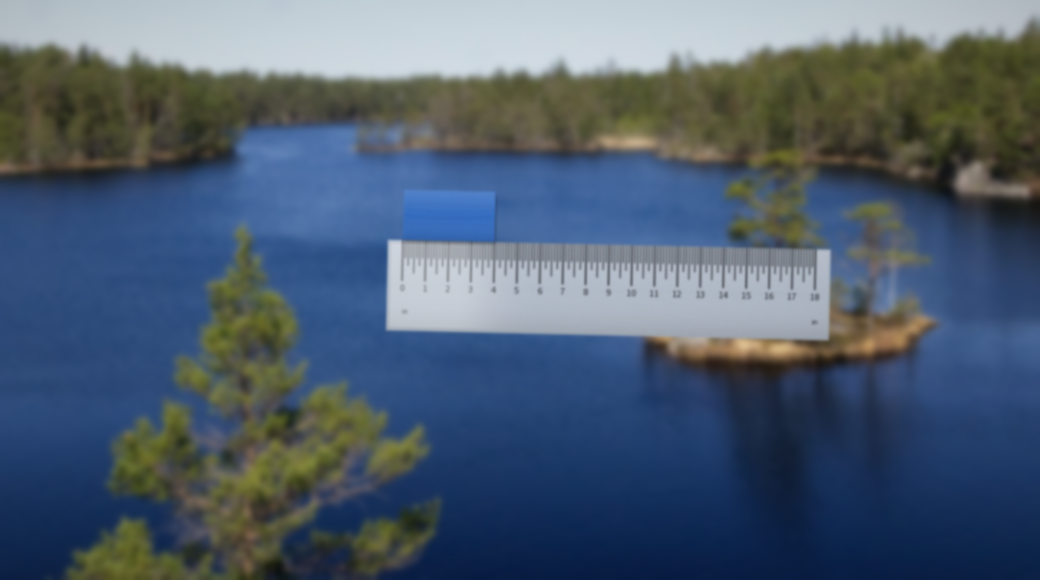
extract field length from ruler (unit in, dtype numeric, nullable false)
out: 4 in
